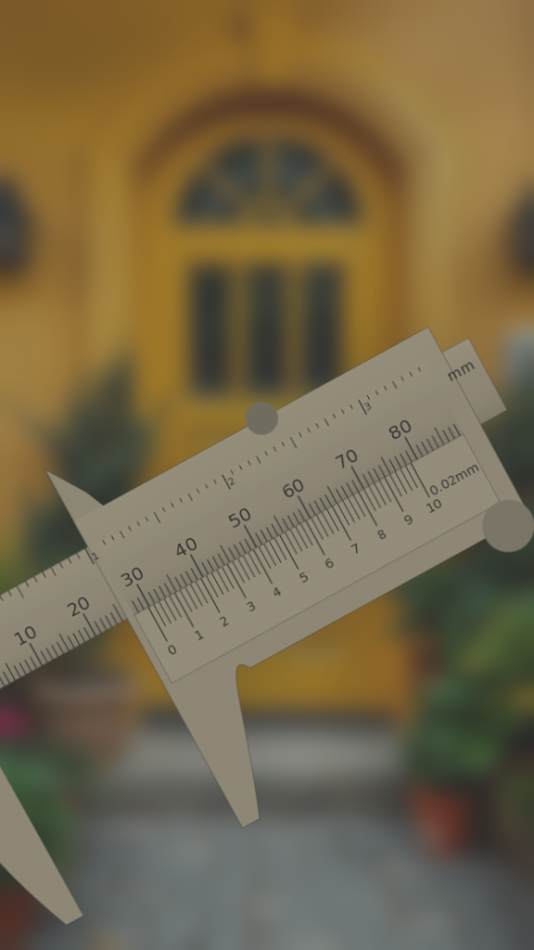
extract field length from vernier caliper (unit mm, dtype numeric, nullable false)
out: 29.8 mm
